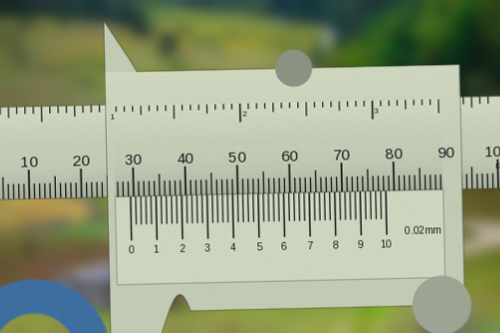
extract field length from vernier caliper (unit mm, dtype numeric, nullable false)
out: 29.4 mm
